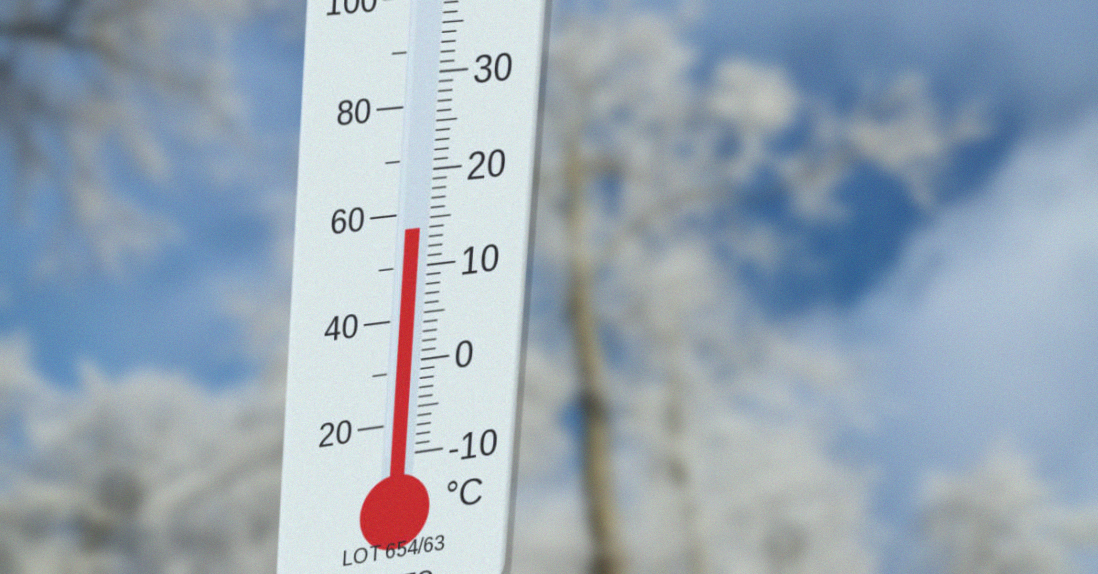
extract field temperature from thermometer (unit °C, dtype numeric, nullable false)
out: 14 °C
